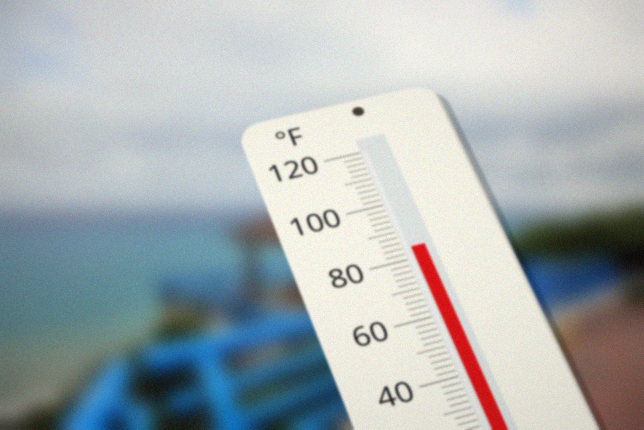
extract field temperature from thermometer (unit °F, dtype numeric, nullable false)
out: 84 °F
